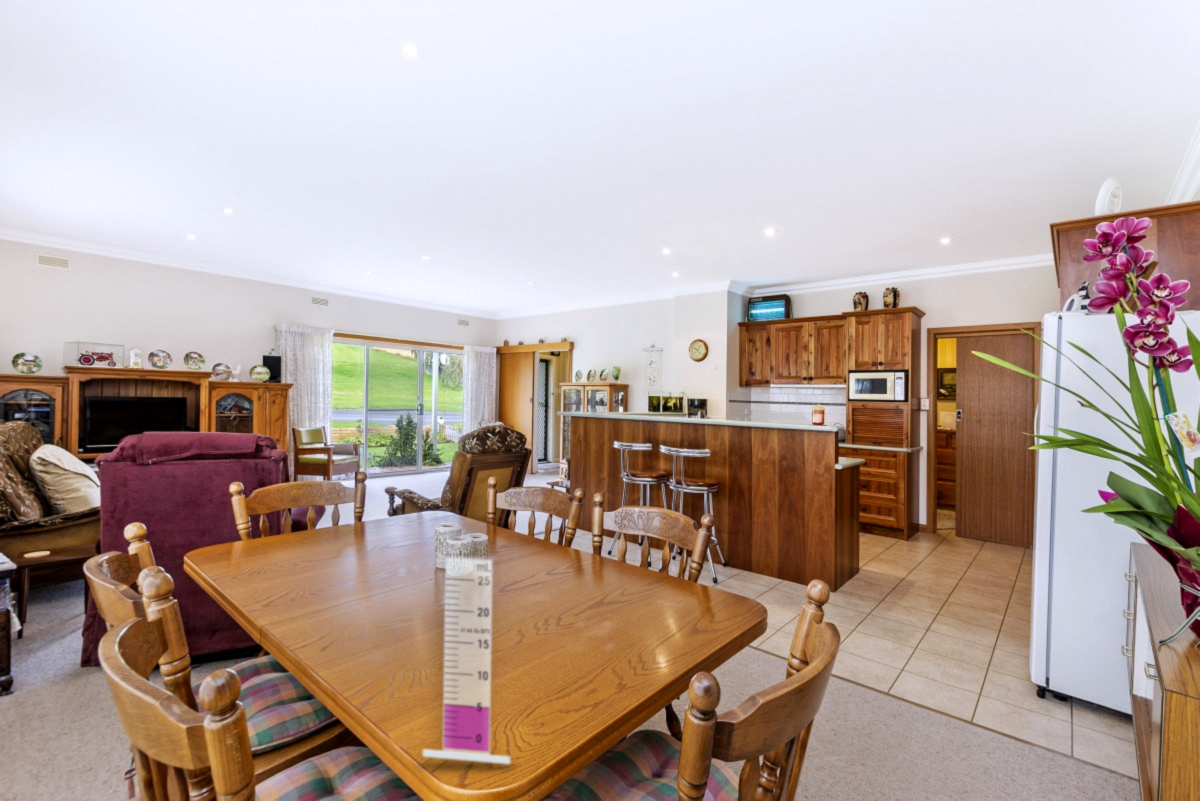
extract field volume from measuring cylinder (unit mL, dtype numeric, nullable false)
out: 5 mL
